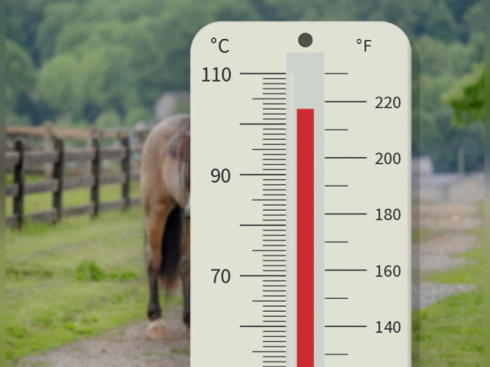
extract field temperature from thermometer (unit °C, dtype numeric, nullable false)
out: 103 °C
